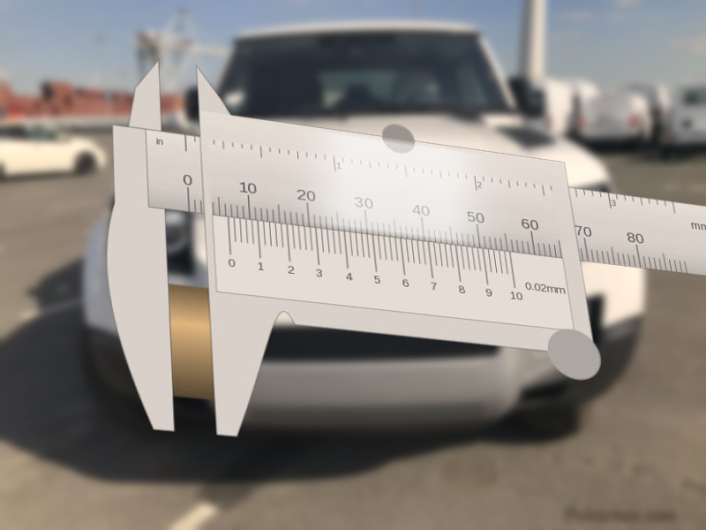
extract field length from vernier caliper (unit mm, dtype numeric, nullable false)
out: 6.4 mm
